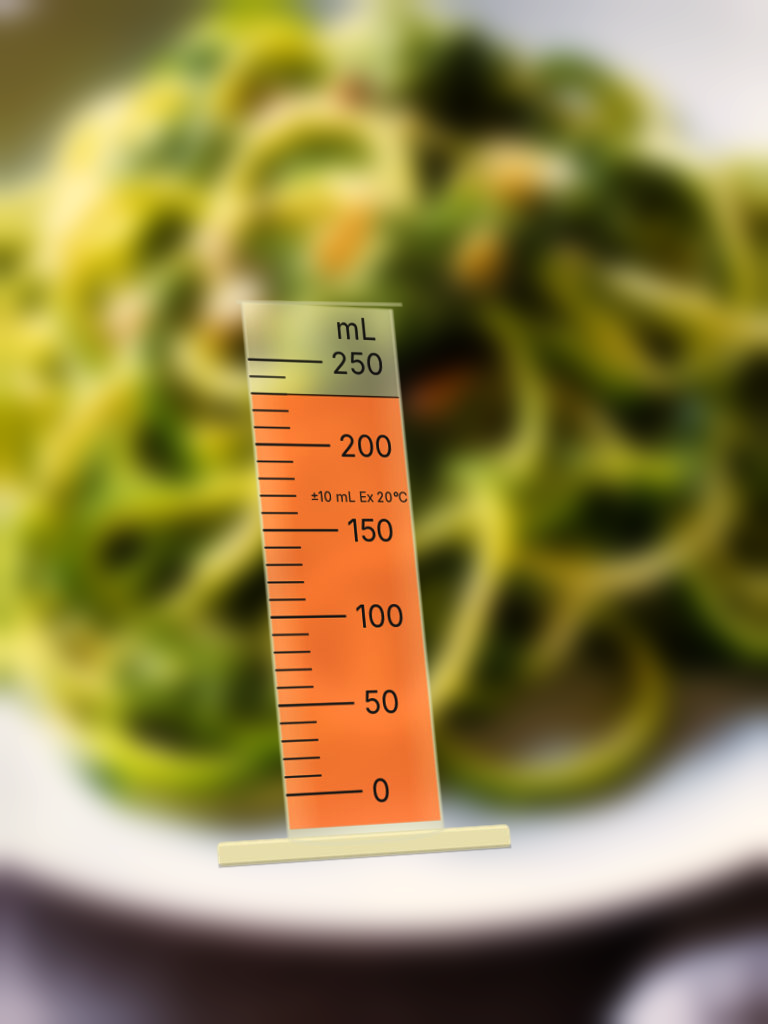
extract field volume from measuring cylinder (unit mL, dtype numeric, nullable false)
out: 230 mL
